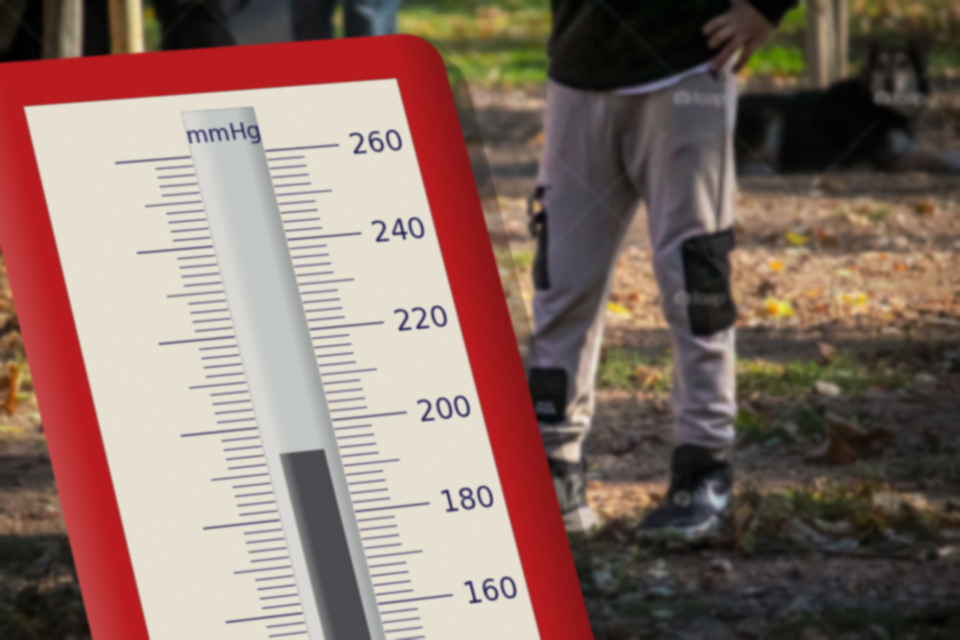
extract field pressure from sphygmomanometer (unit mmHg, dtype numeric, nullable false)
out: 194 mmHg
